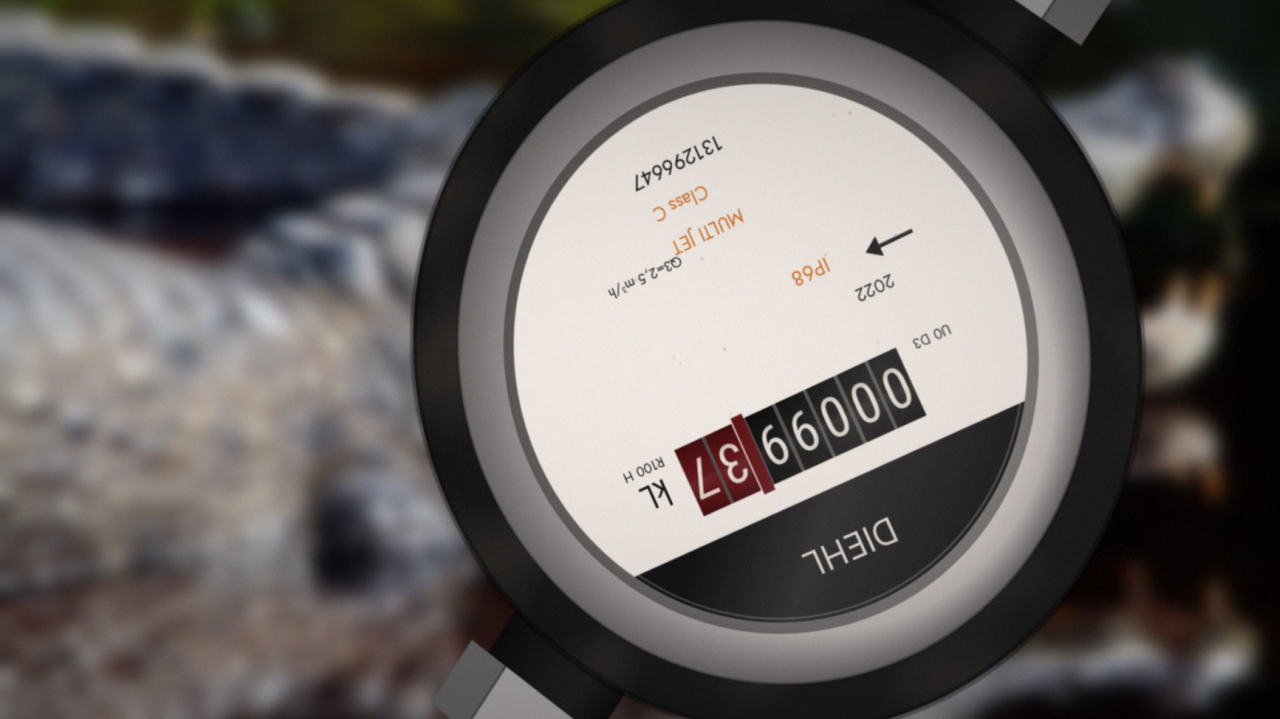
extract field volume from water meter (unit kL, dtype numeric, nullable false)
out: 99.37 kL
